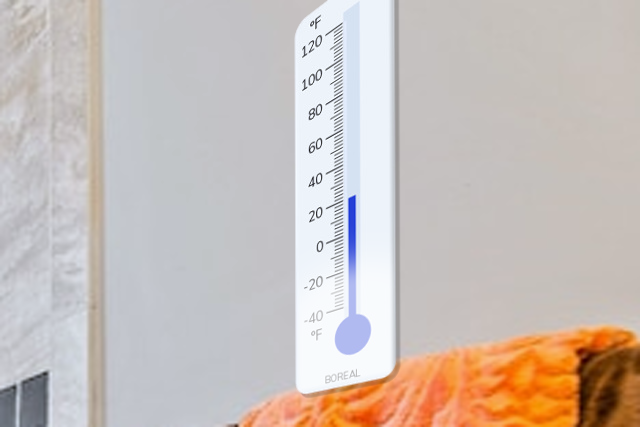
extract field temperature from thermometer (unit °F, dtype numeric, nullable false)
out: 20 °F
